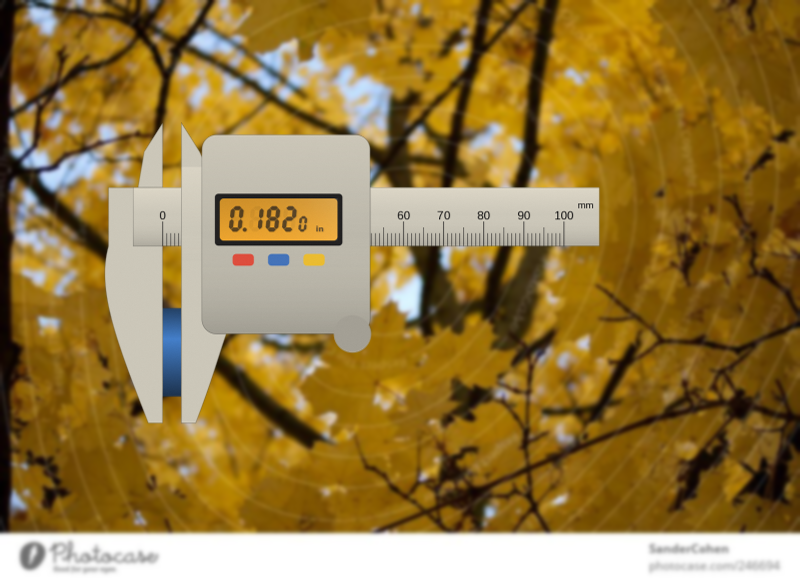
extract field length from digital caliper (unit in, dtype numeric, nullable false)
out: 0.1820 in
